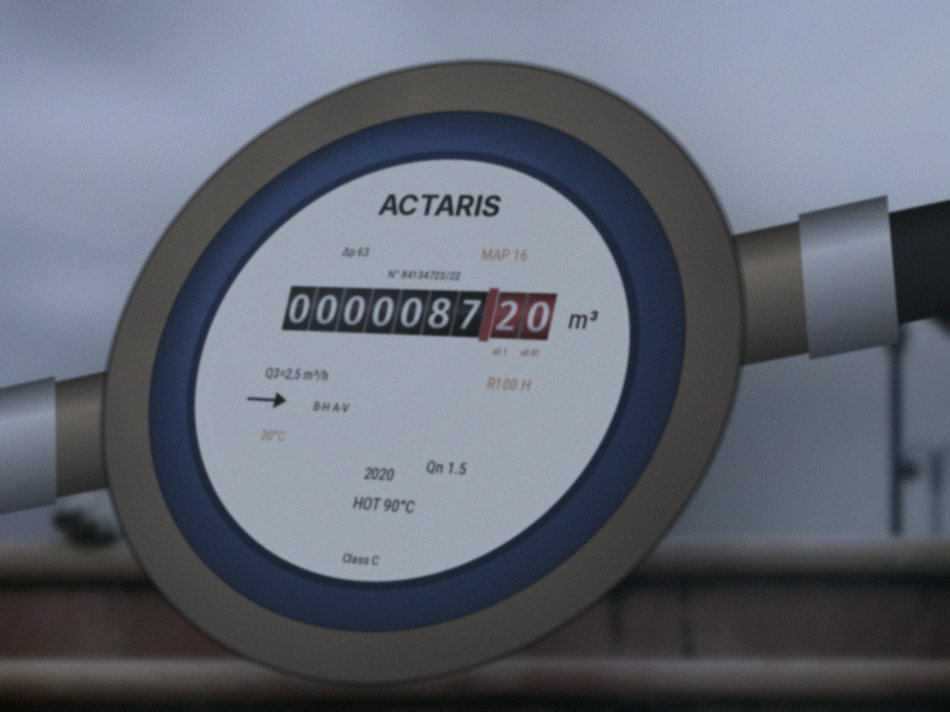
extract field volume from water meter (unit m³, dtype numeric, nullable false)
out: 87.20 m³
